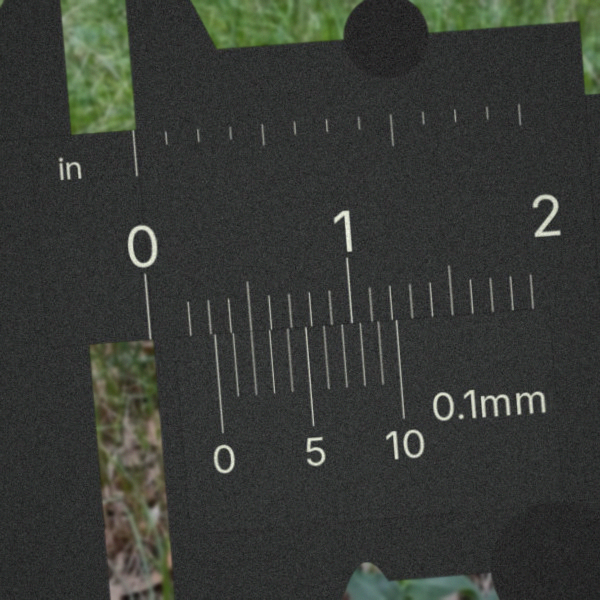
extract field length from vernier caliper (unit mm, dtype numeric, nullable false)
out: 3.2 mm
